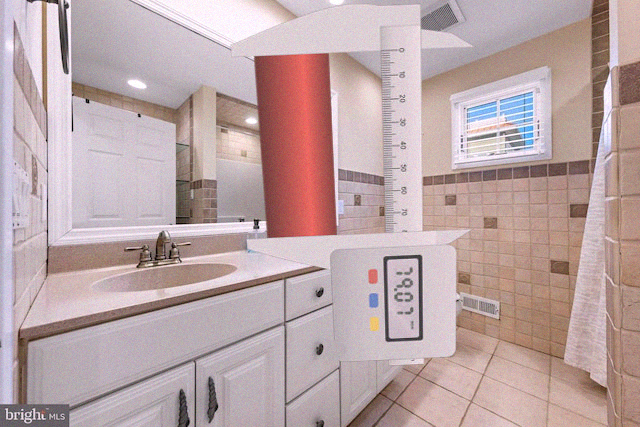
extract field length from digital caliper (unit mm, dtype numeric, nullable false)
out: 79.07 mm
